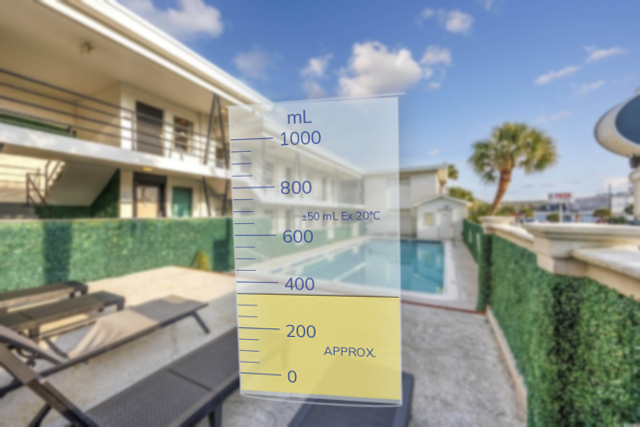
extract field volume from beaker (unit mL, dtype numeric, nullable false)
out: 350 mL
